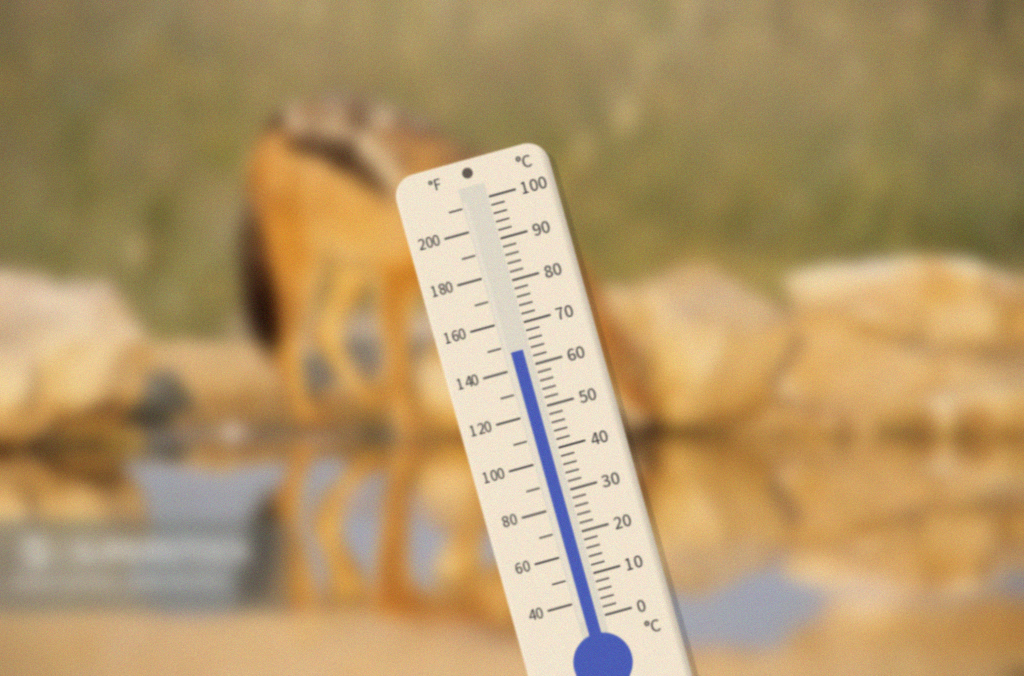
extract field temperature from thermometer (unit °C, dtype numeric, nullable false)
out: 64 °C
